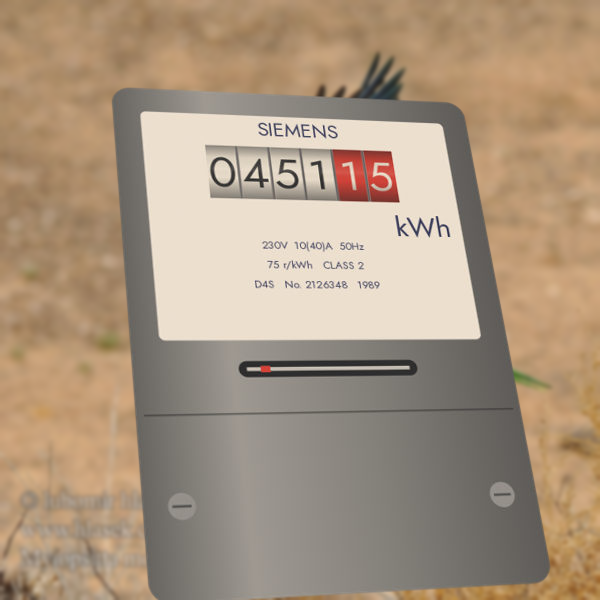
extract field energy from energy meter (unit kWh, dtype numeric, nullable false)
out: 451.15 kWh
